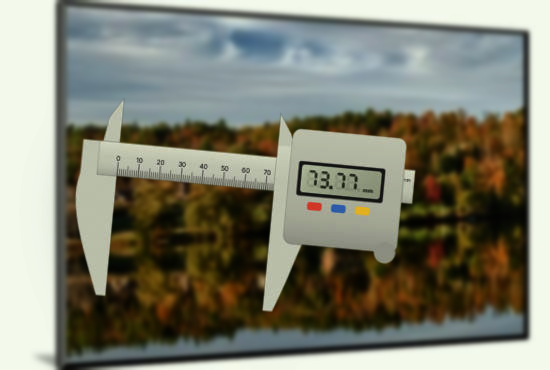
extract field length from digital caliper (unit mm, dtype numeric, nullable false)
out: 73.77 mm
